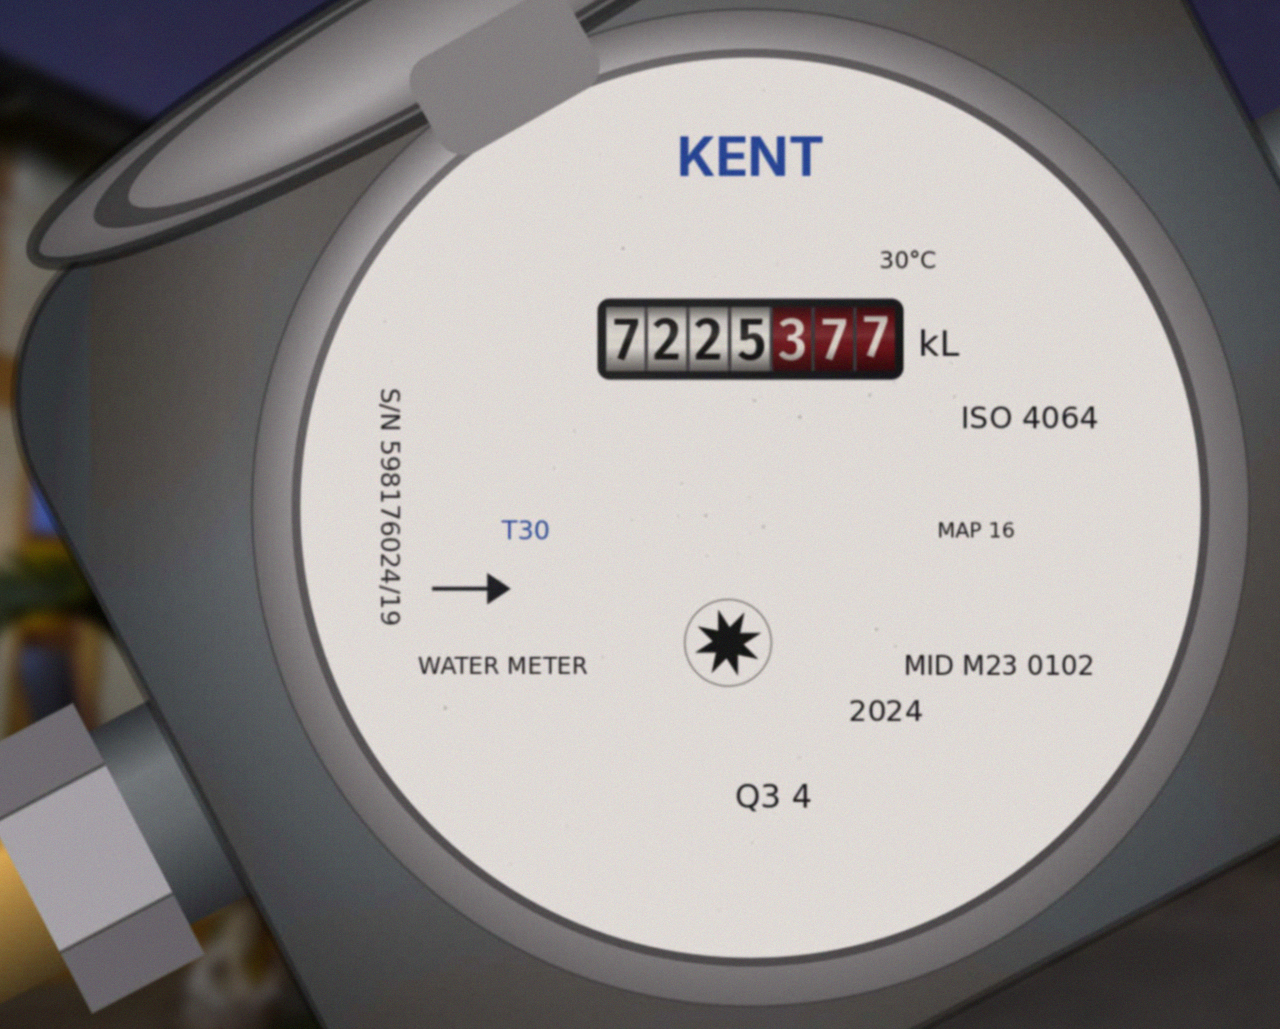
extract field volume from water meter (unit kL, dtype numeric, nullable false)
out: 7225.377 kL
